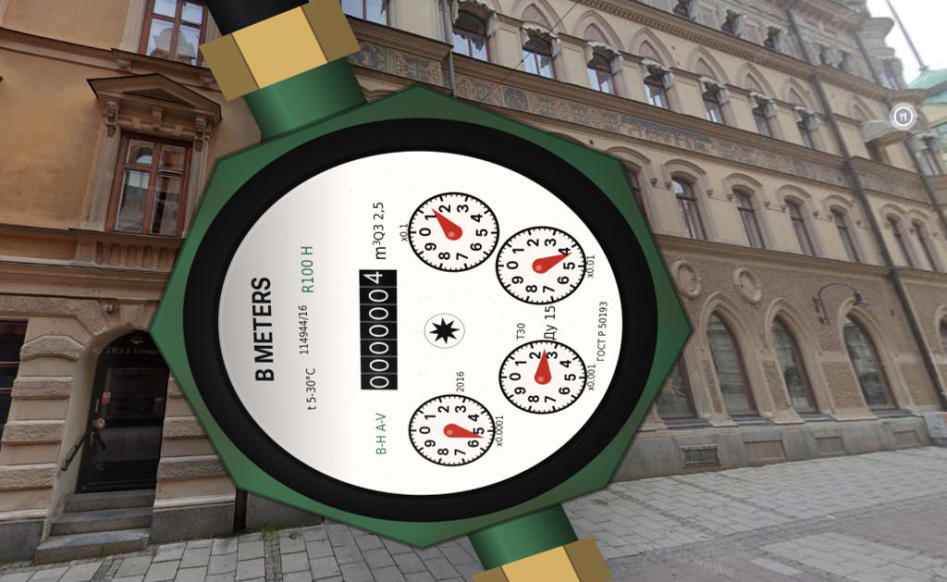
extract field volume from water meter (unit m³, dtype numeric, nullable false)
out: 4.1425 m³
